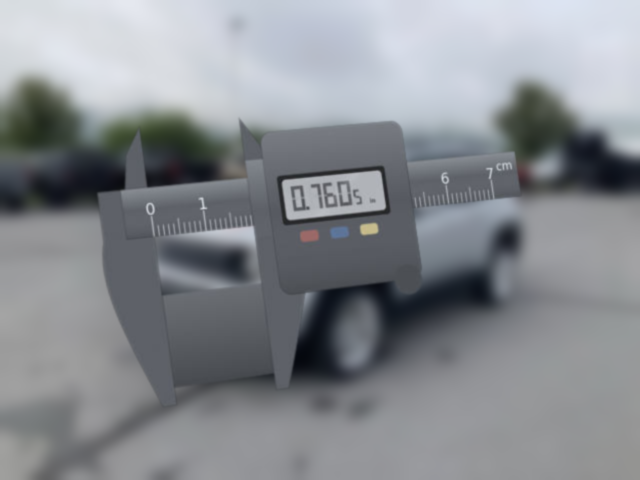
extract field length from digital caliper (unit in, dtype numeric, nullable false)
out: 0.7605 in
